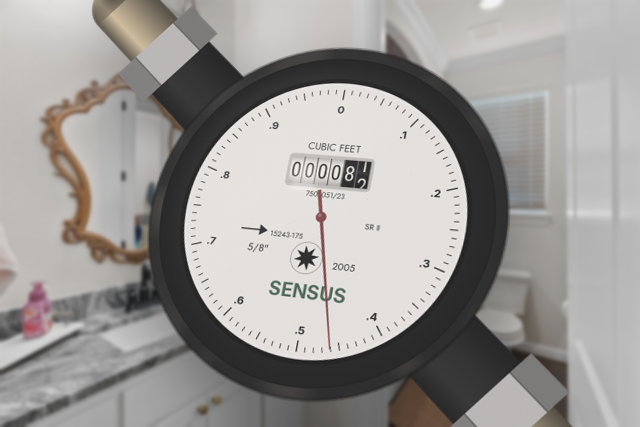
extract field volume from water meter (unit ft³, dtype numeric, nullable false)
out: 81.46 ft³
